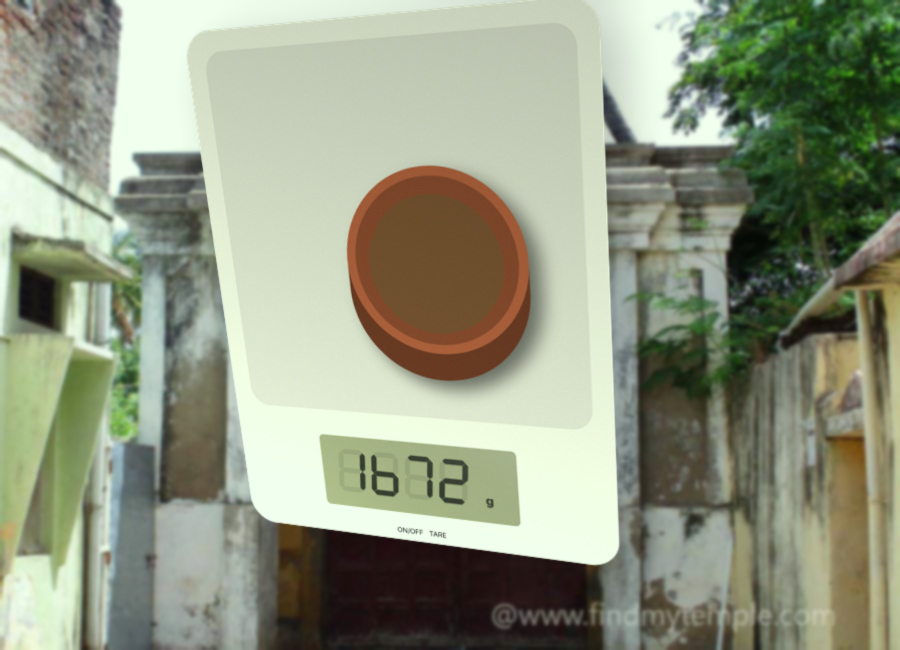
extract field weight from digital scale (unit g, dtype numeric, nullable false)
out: 1672 g
